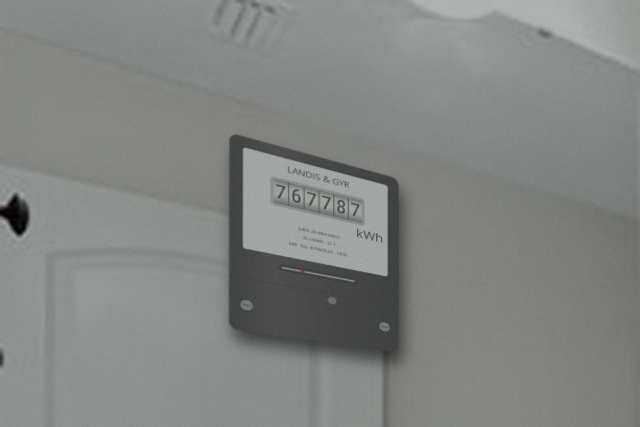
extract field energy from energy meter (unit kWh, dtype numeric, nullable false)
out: 767787 kWh
